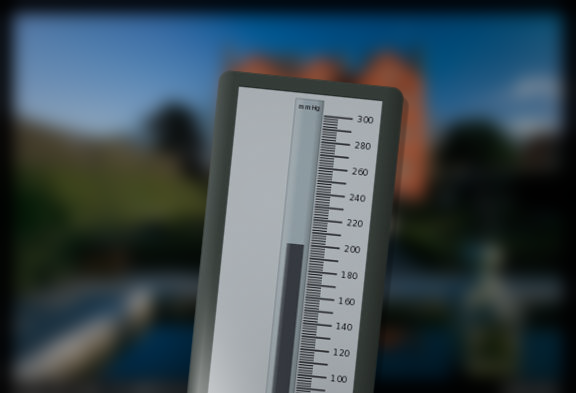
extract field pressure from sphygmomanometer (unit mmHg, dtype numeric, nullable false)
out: 200 mmHg
